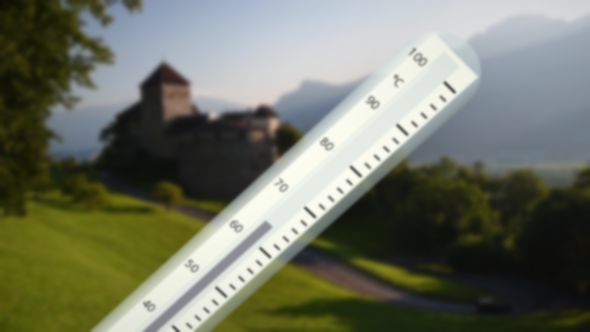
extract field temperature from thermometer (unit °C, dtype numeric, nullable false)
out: 64 °C
